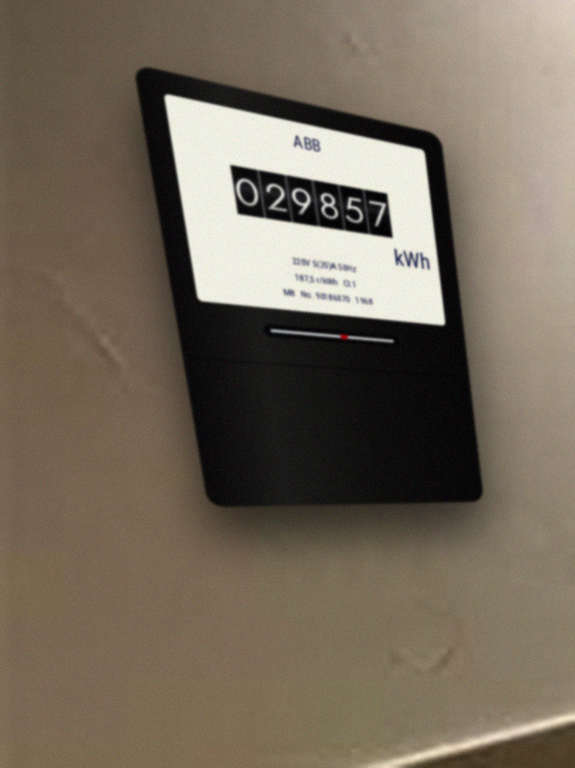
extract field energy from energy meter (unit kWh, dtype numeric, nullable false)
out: 29857 kWh
